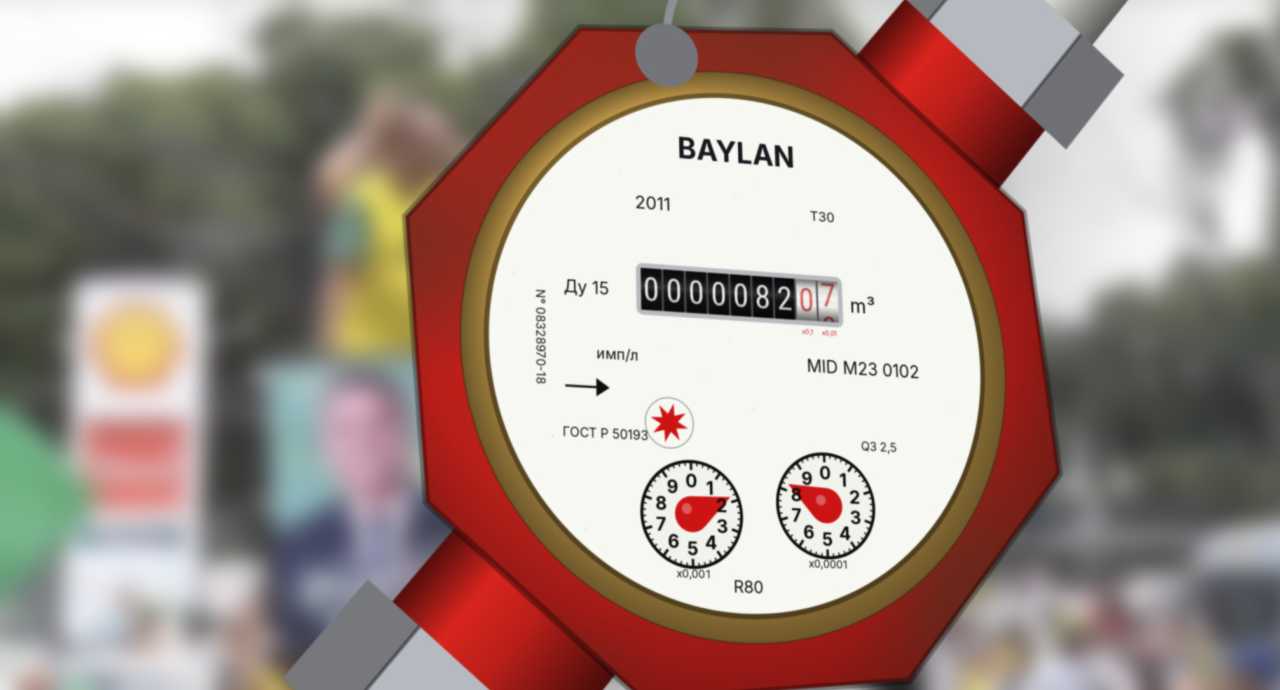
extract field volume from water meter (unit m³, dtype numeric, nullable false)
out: 82.0718 m³
